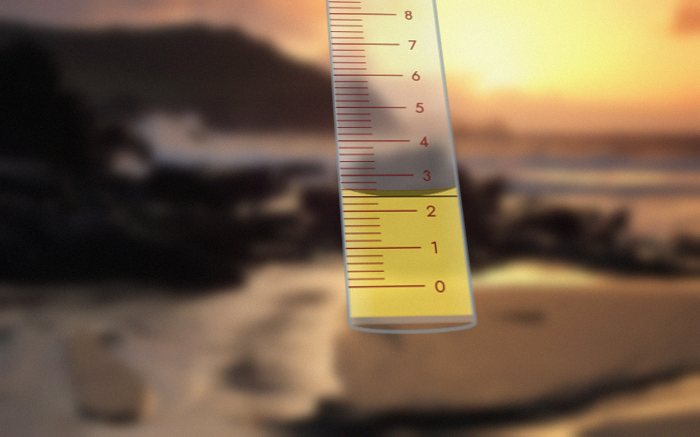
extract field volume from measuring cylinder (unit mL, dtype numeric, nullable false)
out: 2.4 mL
